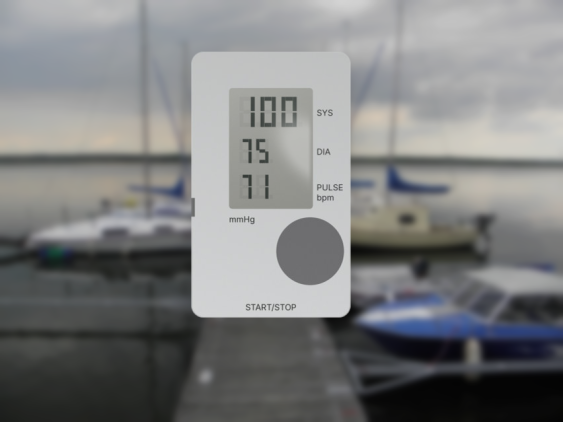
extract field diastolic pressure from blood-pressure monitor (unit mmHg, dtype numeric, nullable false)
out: 75 mmHg
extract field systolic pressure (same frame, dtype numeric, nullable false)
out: 100 mmHg
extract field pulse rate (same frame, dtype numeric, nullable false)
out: 71 bpm
